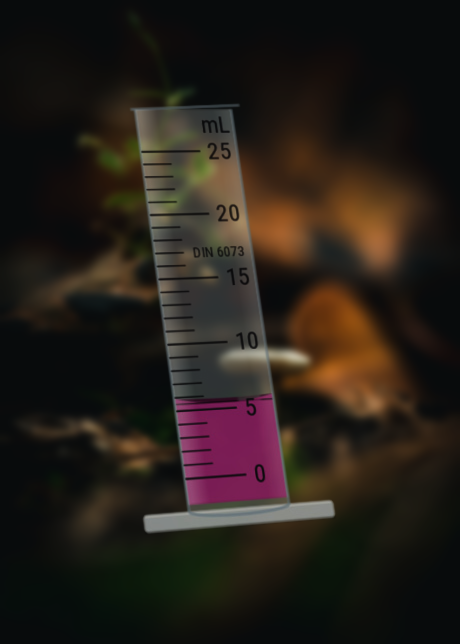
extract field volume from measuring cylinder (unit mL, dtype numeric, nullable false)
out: 5.5 mL
